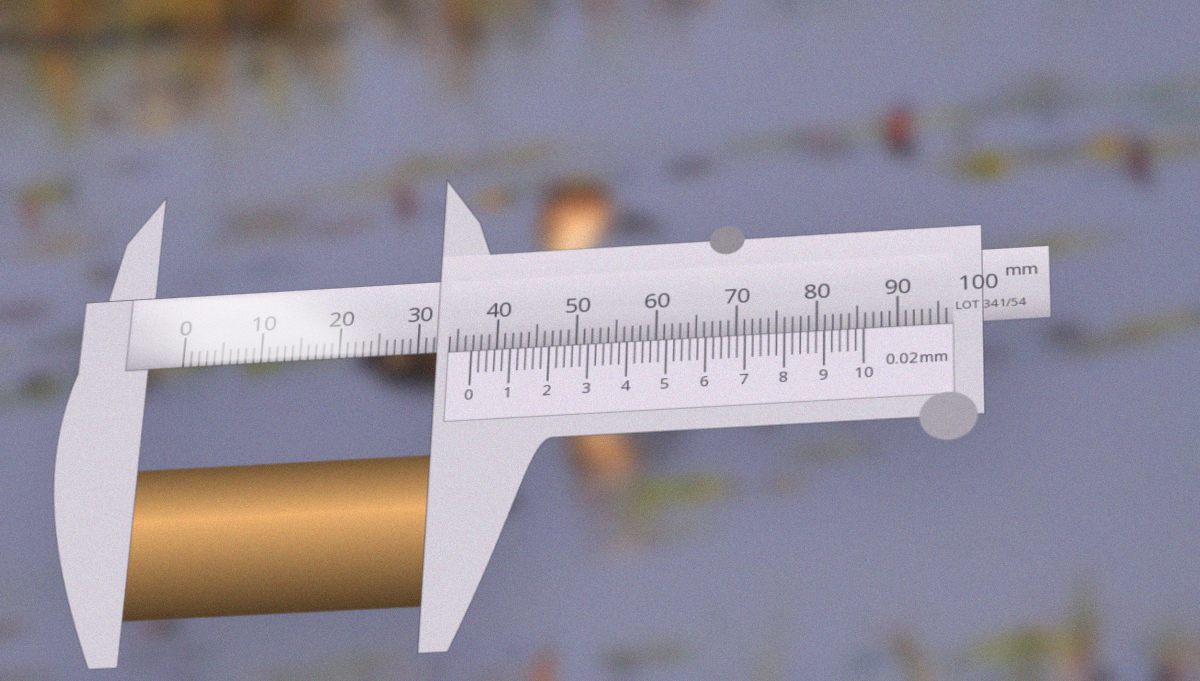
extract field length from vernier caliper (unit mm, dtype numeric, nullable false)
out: 36.8 mm
